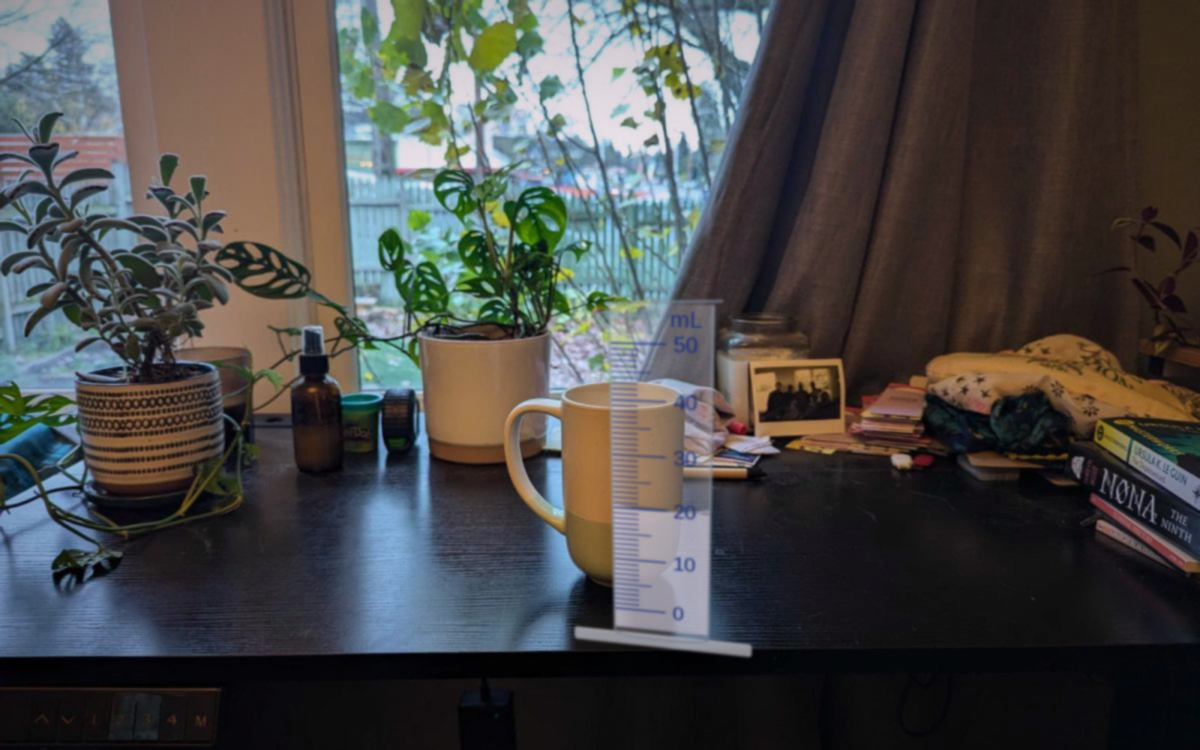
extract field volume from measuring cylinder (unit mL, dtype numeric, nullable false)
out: 20 mL
